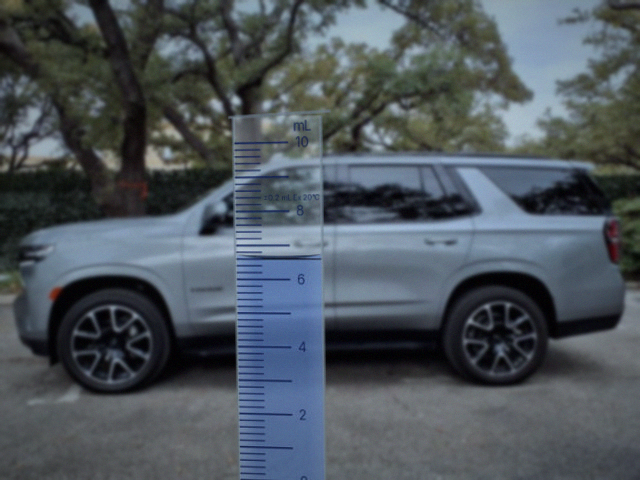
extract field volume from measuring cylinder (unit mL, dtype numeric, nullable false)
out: 6.6 mL
